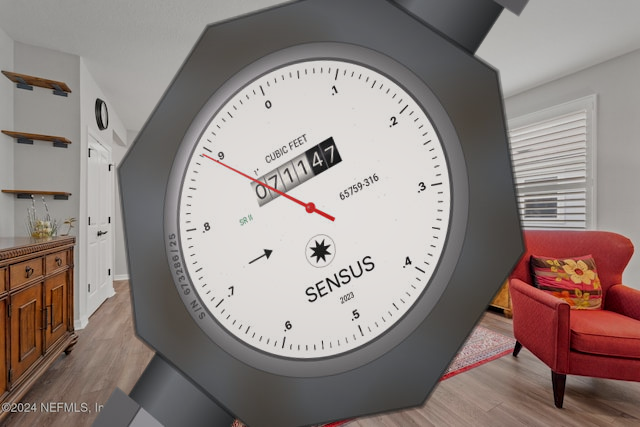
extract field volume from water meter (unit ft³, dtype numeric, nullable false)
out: 71146.89 ft³
